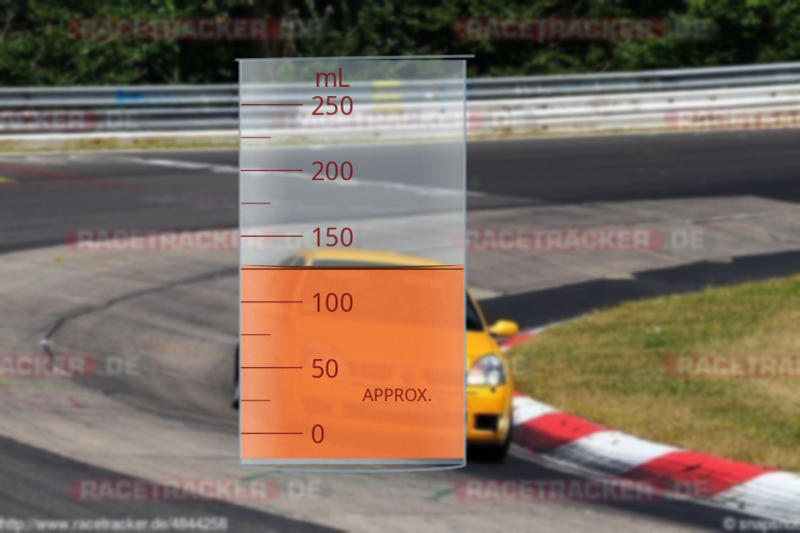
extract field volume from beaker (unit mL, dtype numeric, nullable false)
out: 125 mL
